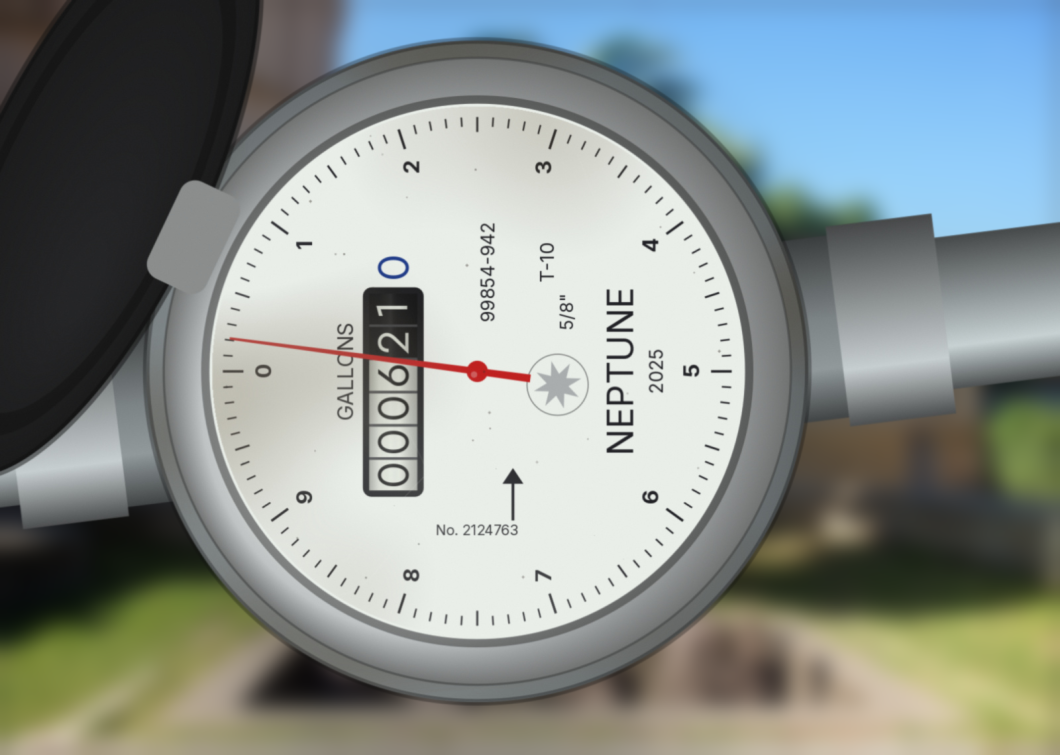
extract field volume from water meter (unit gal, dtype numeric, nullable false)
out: 6210.2 gal
